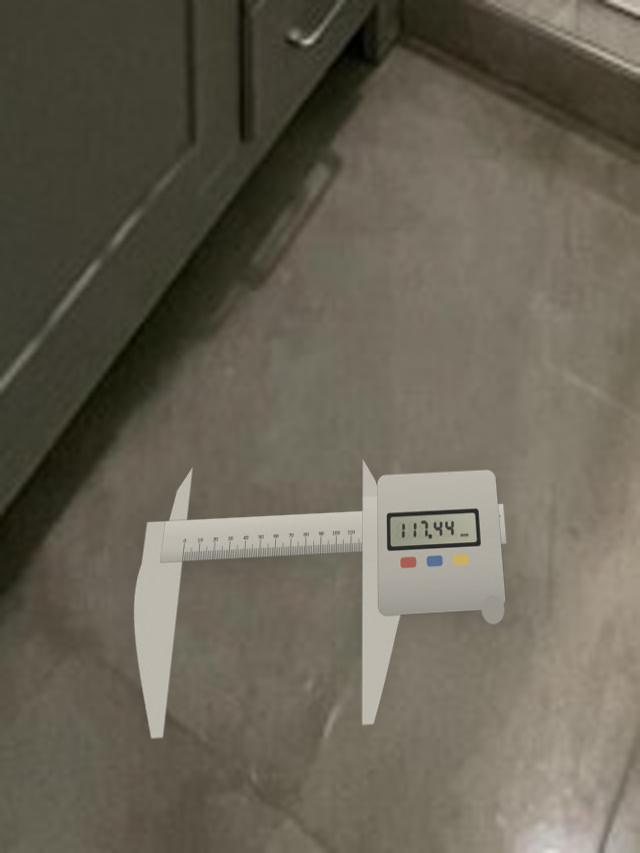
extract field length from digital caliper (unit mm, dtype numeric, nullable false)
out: 117.44 mm
